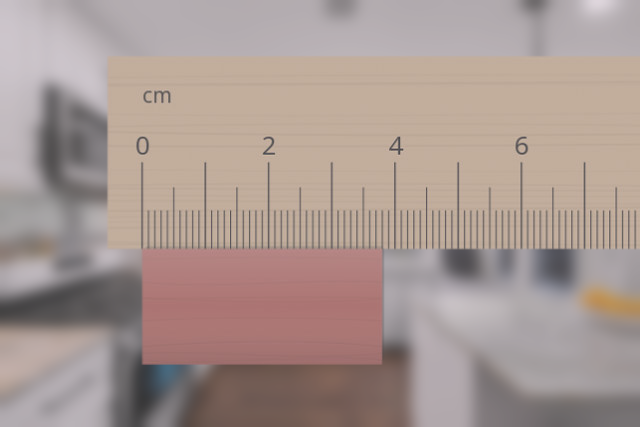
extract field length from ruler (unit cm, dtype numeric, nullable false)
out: 3.8 cm
